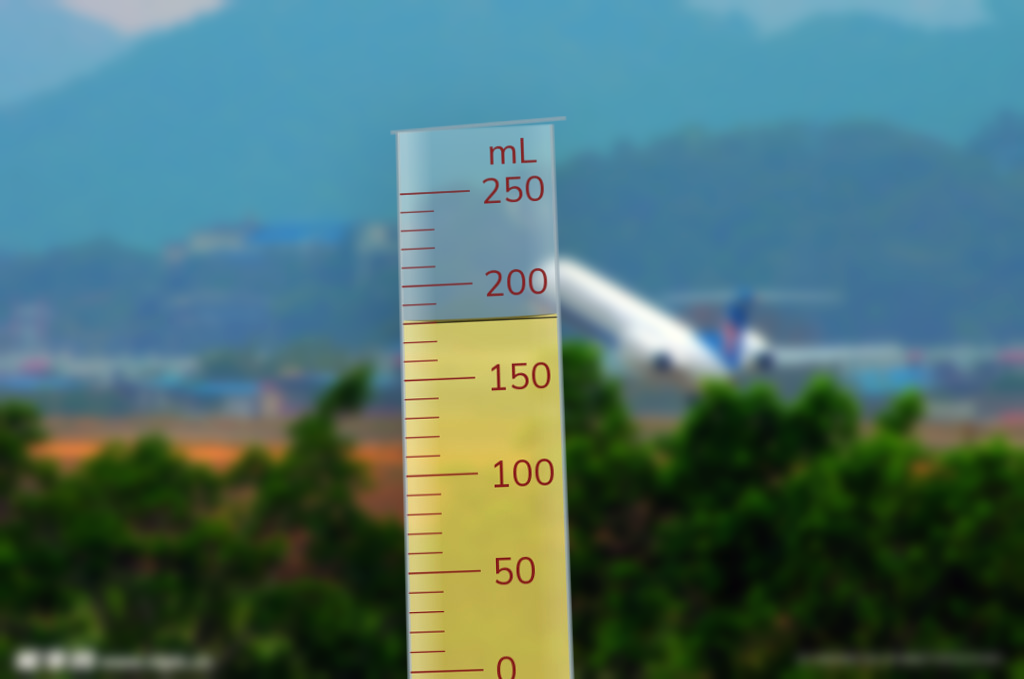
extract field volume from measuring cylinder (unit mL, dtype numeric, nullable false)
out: 180 mL
